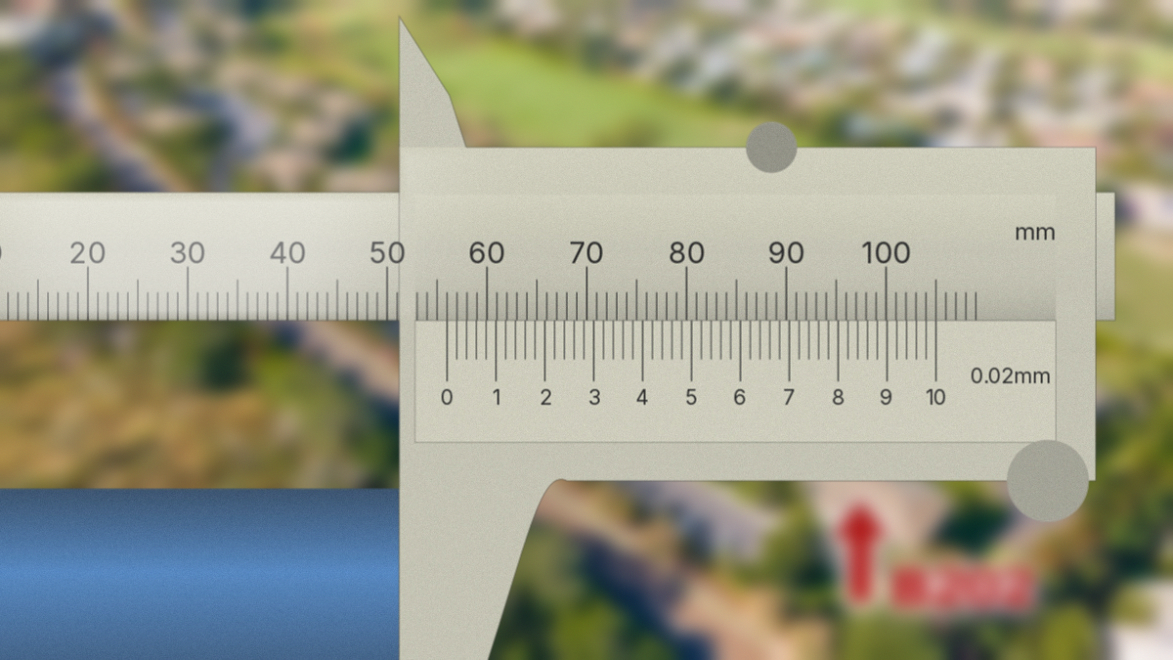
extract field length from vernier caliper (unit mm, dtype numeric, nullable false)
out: 56.0 mm
